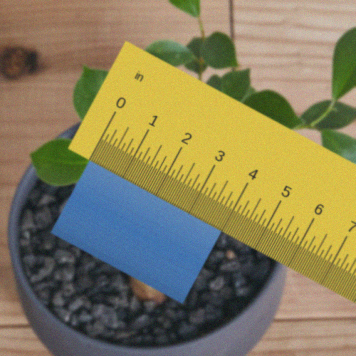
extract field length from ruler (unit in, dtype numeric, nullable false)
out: 4 in
